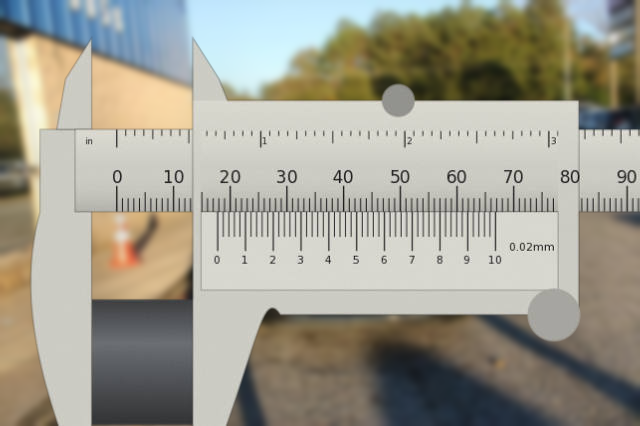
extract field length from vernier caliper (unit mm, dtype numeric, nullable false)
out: 17.8 mm
